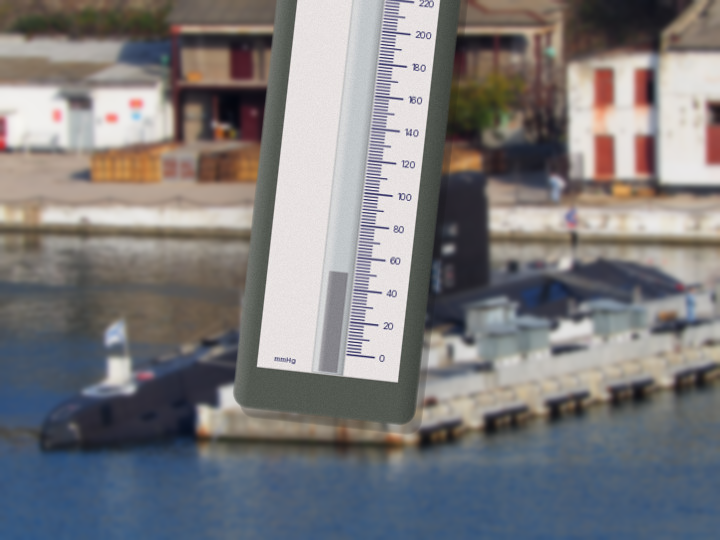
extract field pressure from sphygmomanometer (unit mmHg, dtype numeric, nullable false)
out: 50 mmHg
